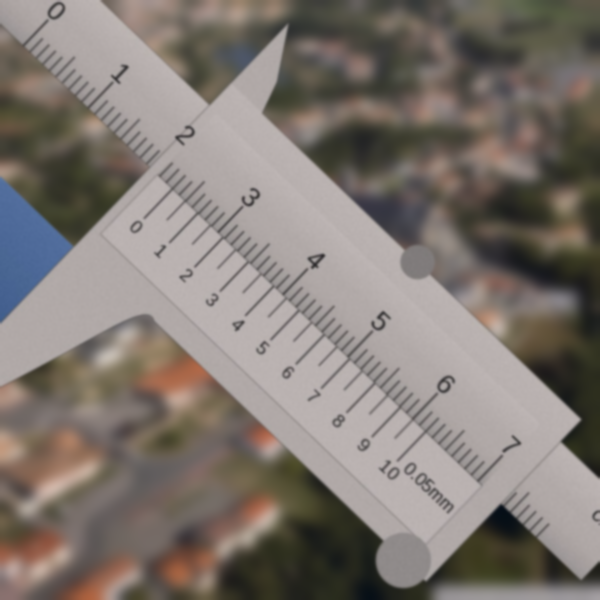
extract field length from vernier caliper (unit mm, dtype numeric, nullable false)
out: 23.0 mm
